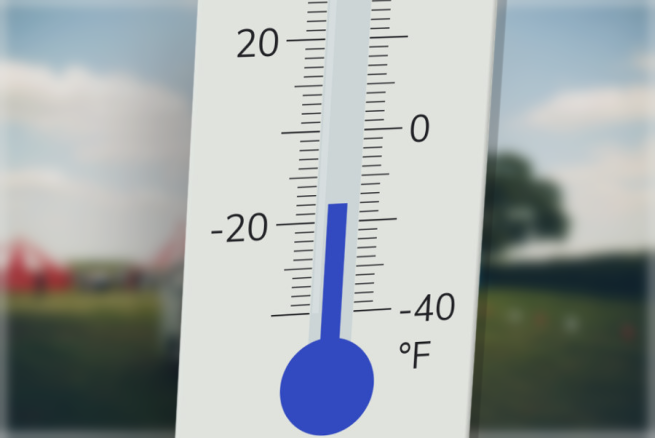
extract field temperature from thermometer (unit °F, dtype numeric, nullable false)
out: -16 °F
